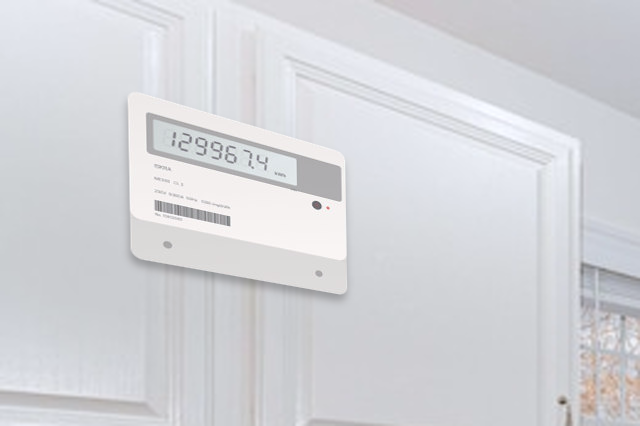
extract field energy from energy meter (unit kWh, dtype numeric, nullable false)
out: 129967.4 kWh
